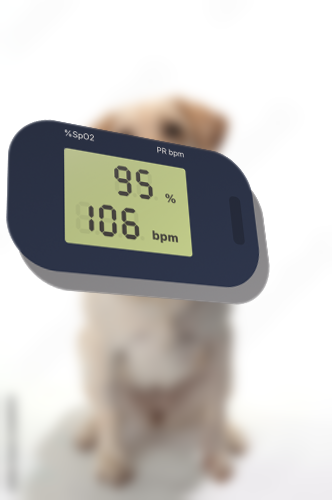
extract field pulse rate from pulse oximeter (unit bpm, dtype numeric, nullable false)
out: 106 bpm
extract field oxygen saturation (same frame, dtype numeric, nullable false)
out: 95 %
